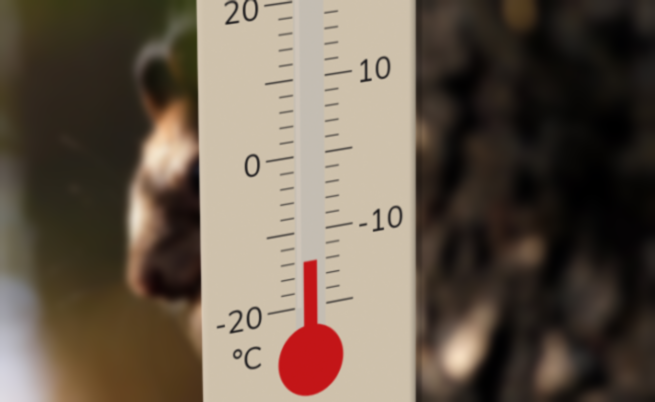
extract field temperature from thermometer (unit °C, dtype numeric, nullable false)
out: -14 °C
